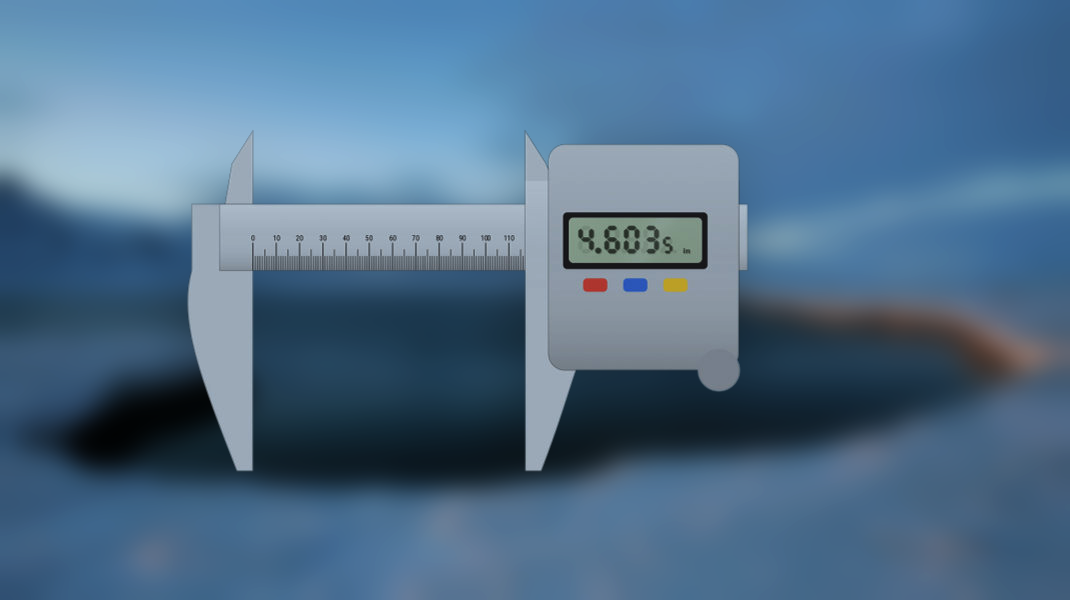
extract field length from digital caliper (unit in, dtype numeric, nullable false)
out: 4.6035 in
